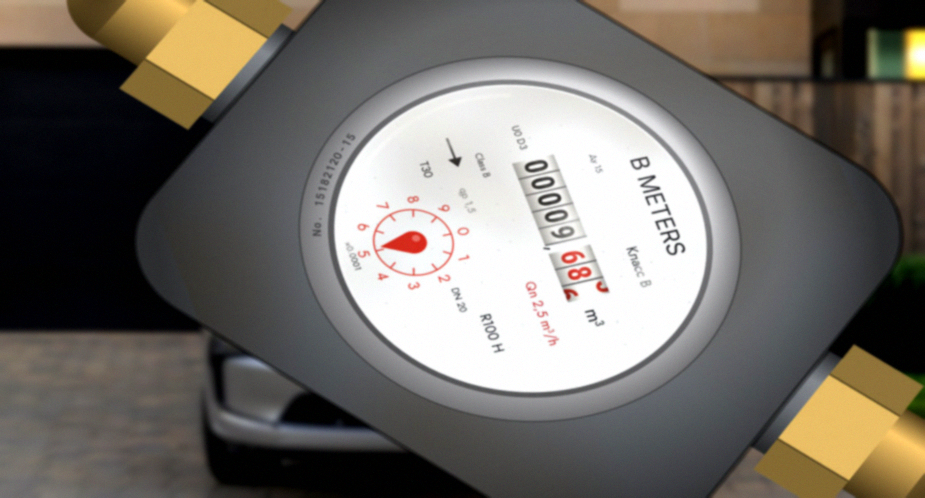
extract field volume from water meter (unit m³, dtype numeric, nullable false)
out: 9.6855 m³
